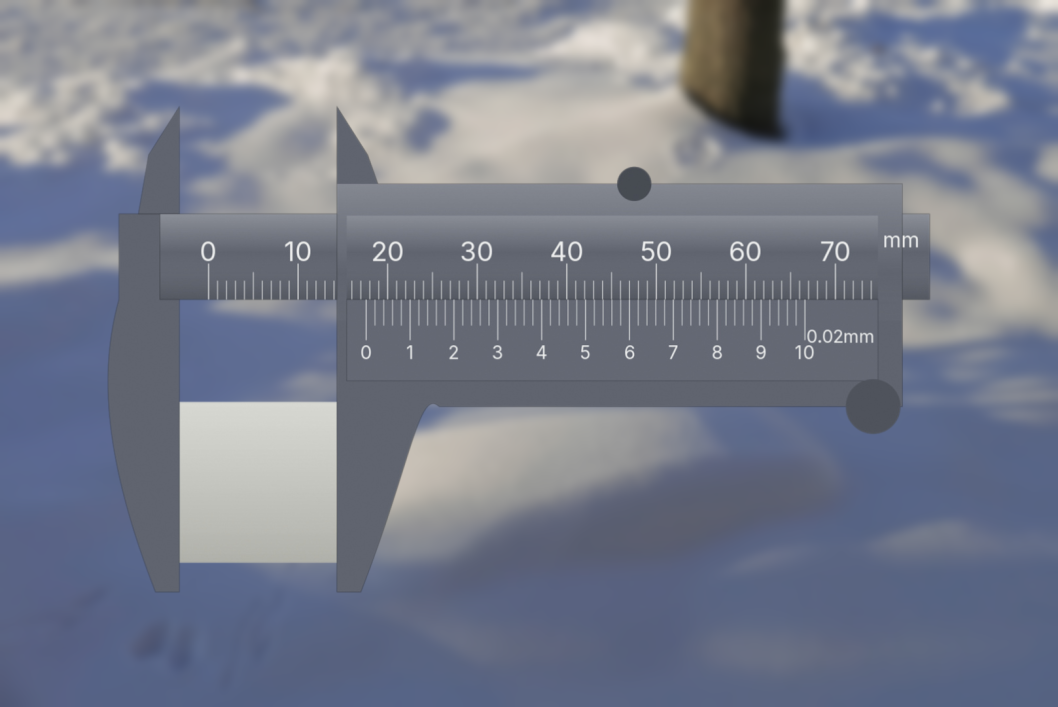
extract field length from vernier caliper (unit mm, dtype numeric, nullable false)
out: 17.6 mm
